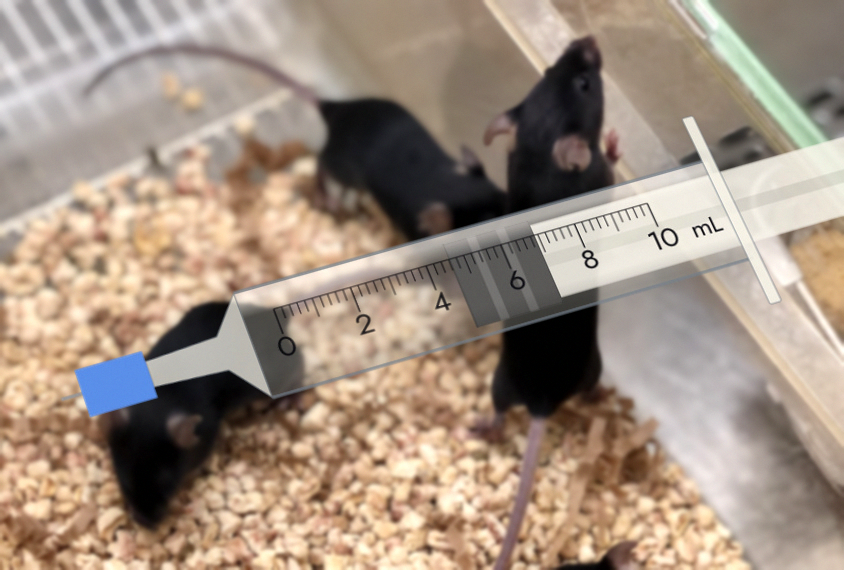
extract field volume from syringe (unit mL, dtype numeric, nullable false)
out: 4.6 mL
